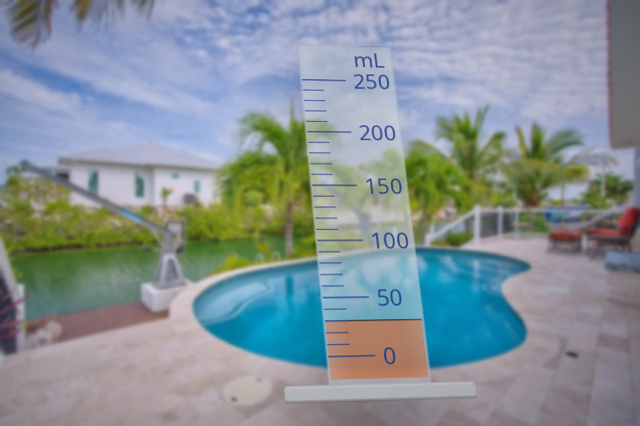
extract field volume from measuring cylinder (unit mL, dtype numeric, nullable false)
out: 30 mL
